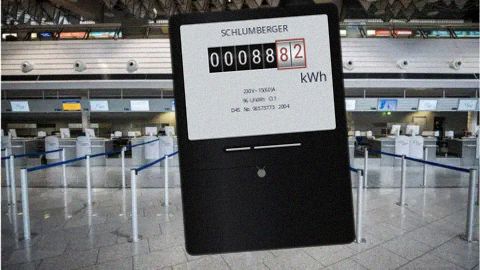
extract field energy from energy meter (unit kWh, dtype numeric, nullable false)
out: 88.82 kWh
